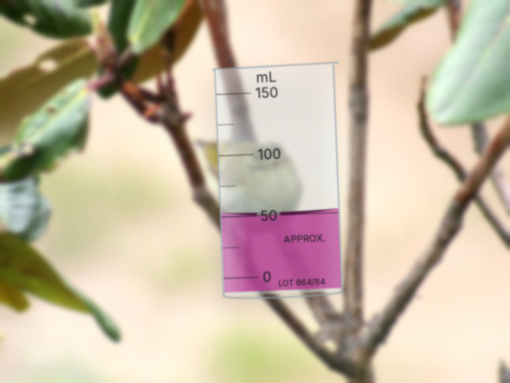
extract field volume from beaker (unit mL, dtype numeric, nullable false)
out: 50 mL
